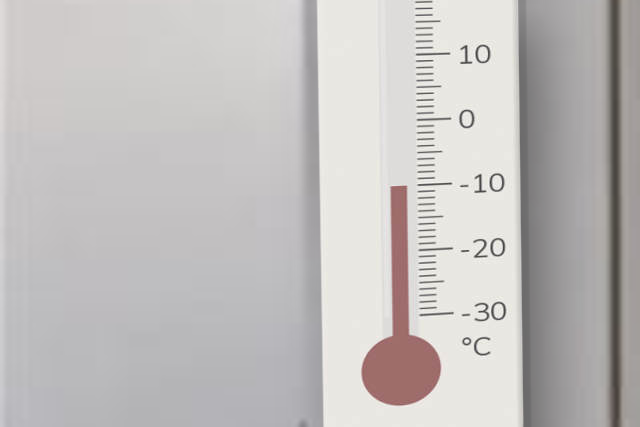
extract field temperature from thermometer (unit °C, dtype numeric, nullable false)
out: -10 °C
